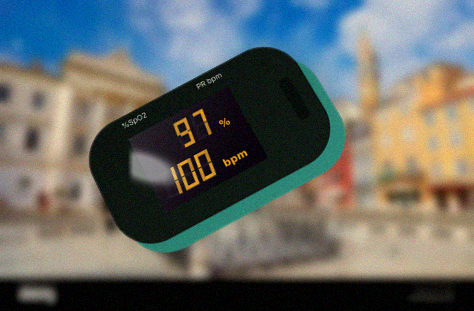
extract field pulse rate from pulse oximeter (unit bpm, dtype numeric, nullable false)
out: 100 bpm
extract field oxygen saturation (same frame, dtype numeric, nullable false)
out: 97 %
